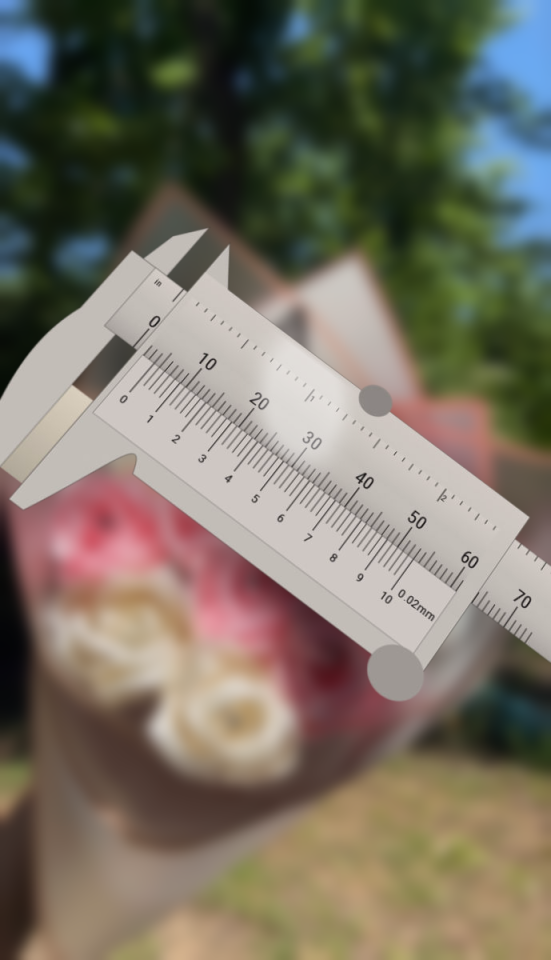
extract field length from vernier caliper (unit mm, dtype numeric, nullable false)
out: 4.0 mm
